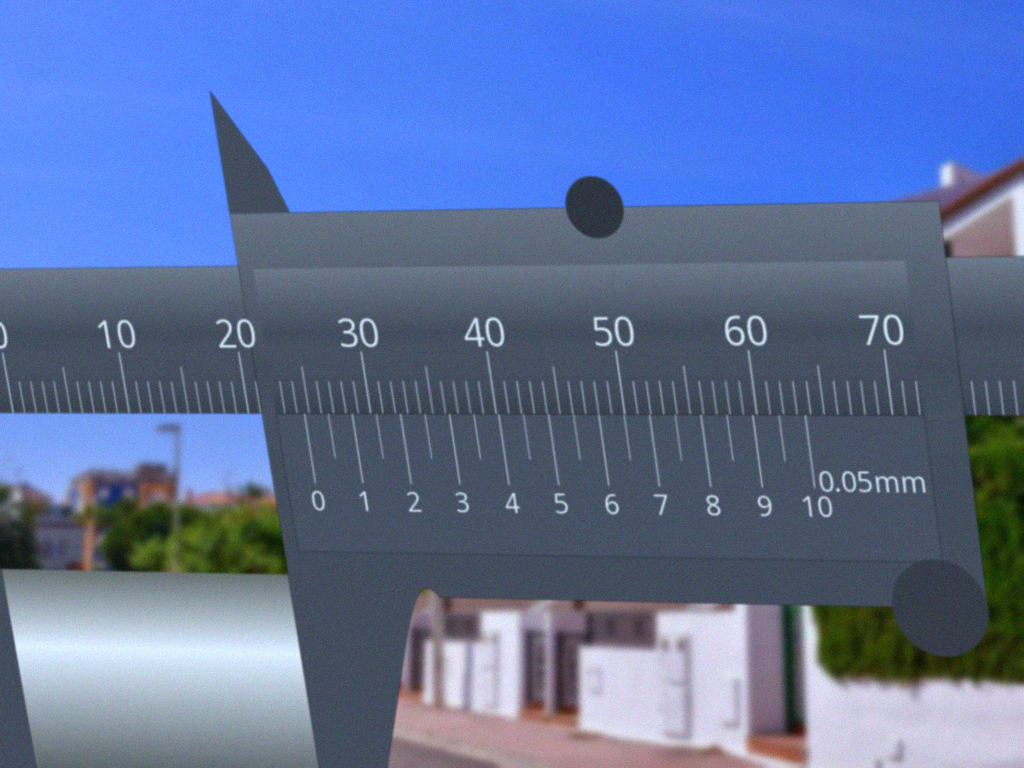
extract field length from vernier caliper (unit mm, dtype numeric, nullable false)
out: 24.6 mm
